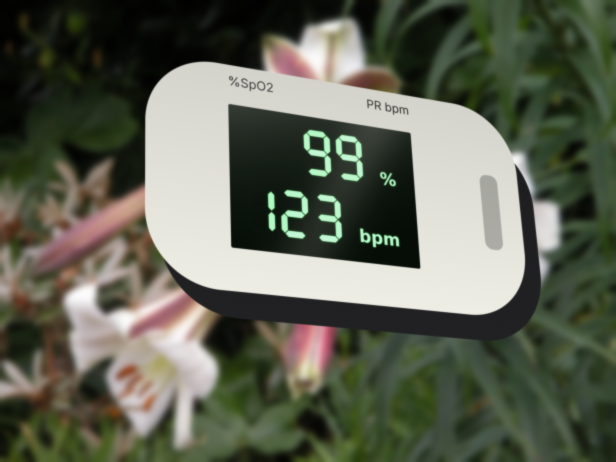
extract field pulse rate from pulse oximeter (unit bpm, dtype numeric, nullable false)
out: 123 bpm
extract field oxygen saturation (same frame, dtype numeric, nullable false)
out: 99 %
